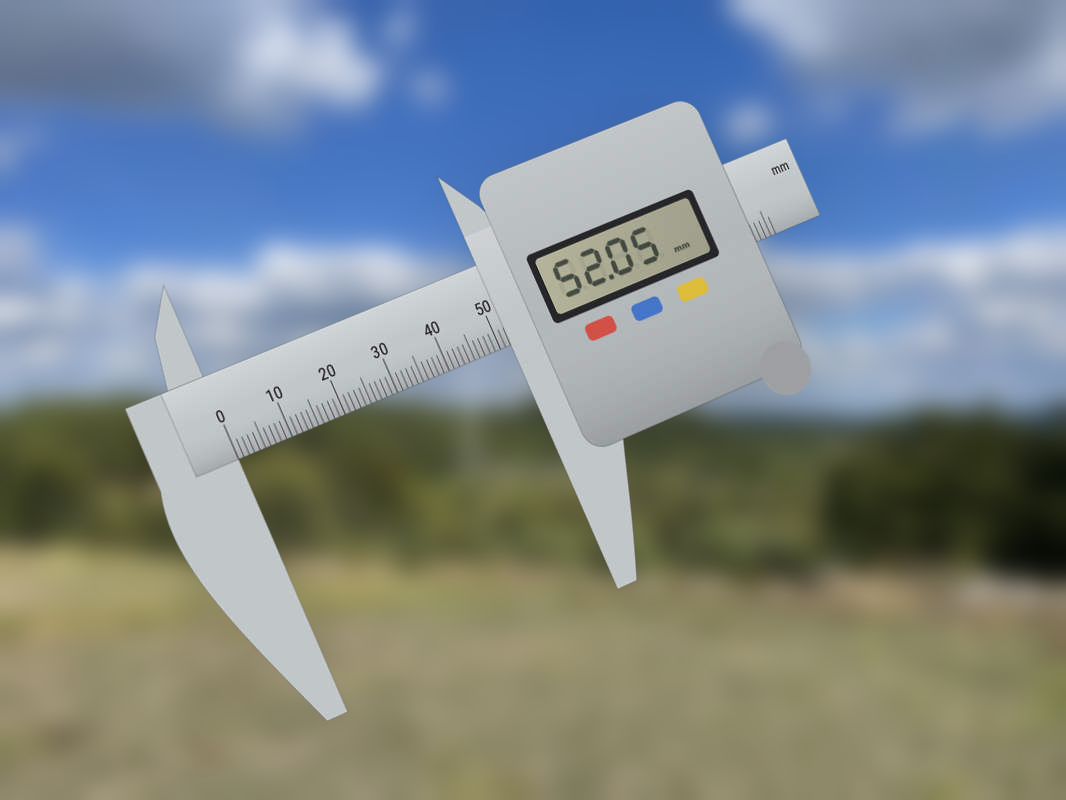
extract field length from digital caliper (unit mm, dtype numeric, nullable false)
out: 52.05 mm
